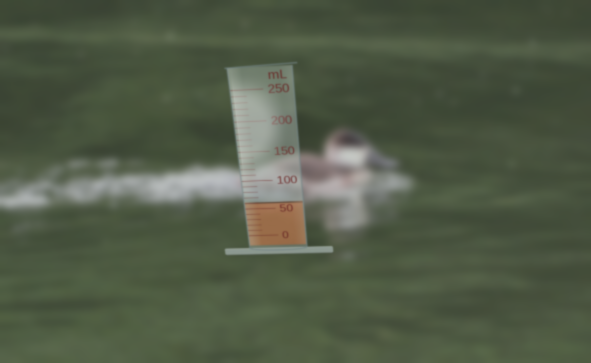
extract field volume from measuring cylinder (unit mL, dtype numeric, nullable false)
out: 60 mL
